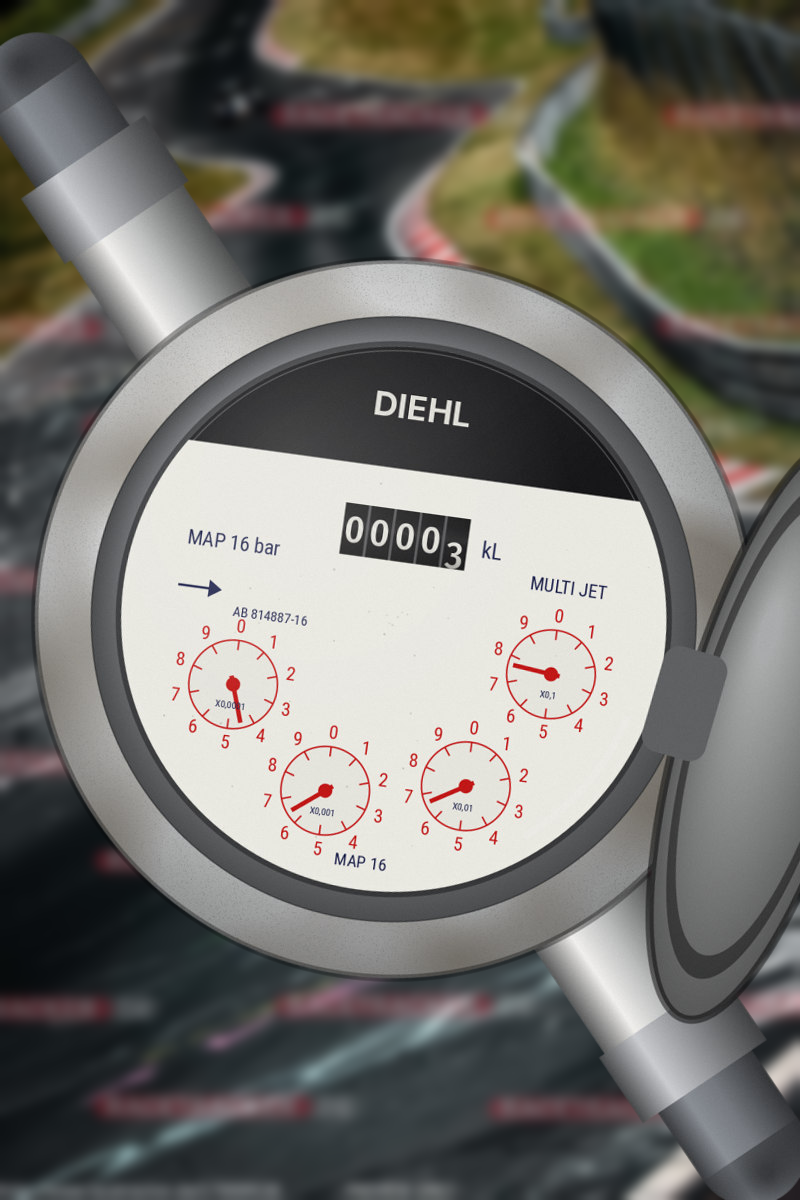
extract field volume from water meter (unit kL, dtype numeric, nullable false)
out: 2.7664 kL
